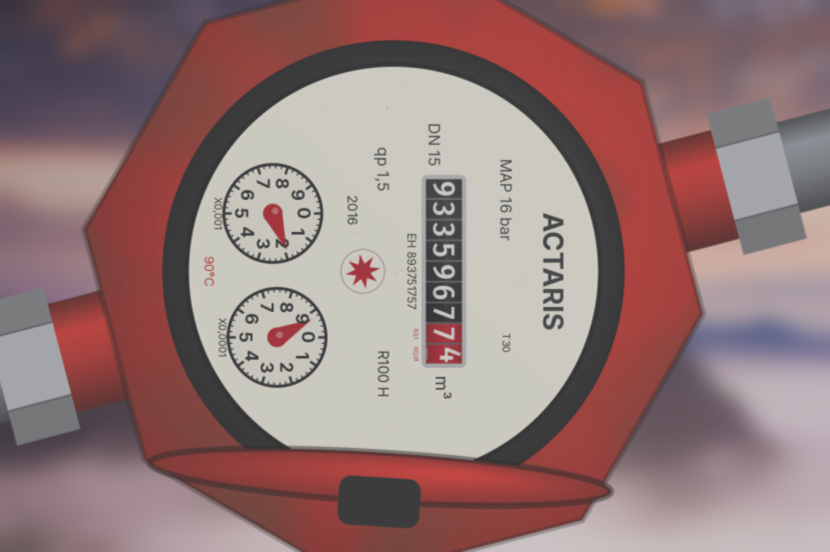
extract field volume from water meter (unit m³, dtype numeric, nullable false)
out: 9335967.7419 m³
